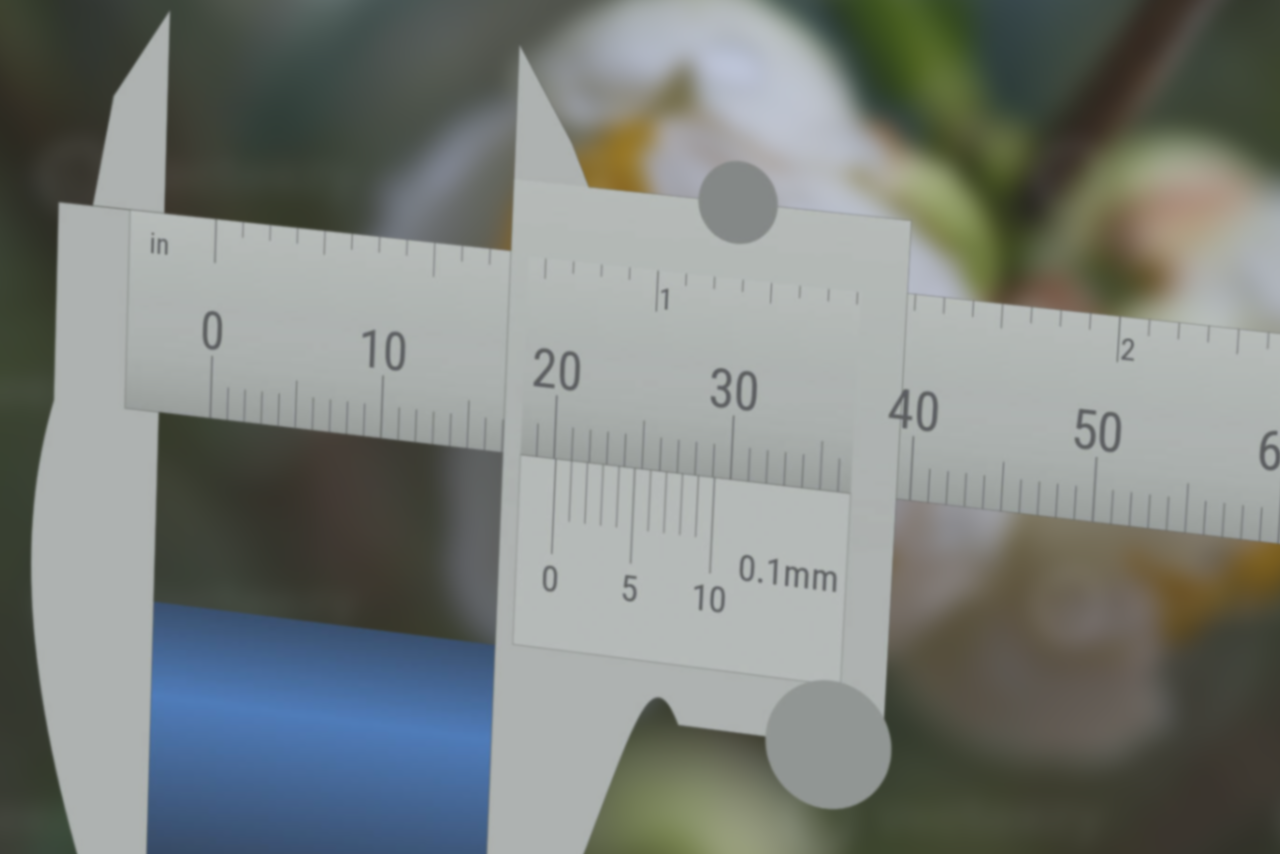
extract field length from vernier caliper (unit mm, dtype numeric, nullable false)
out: 20.1 mm
